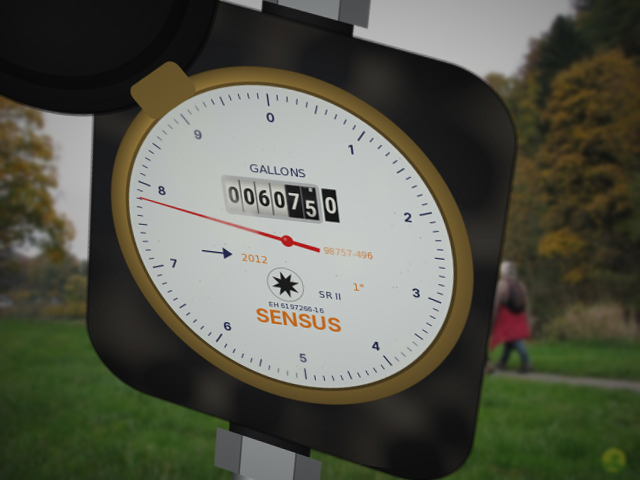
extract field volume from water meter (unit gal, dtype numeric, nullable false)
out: 60747.8 gal
